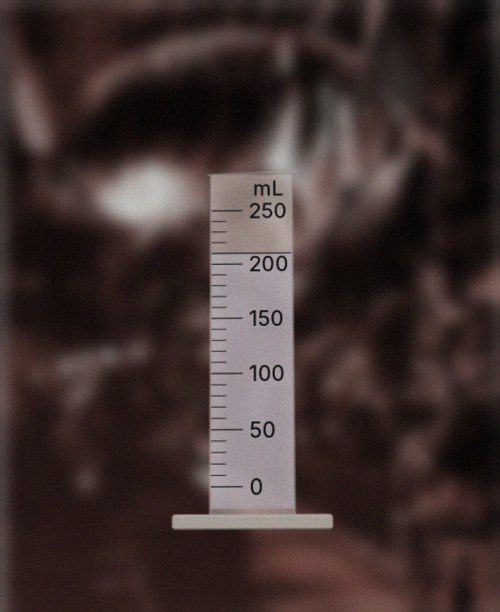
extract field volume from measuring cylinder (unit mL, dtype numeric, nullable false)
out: 210 mL
